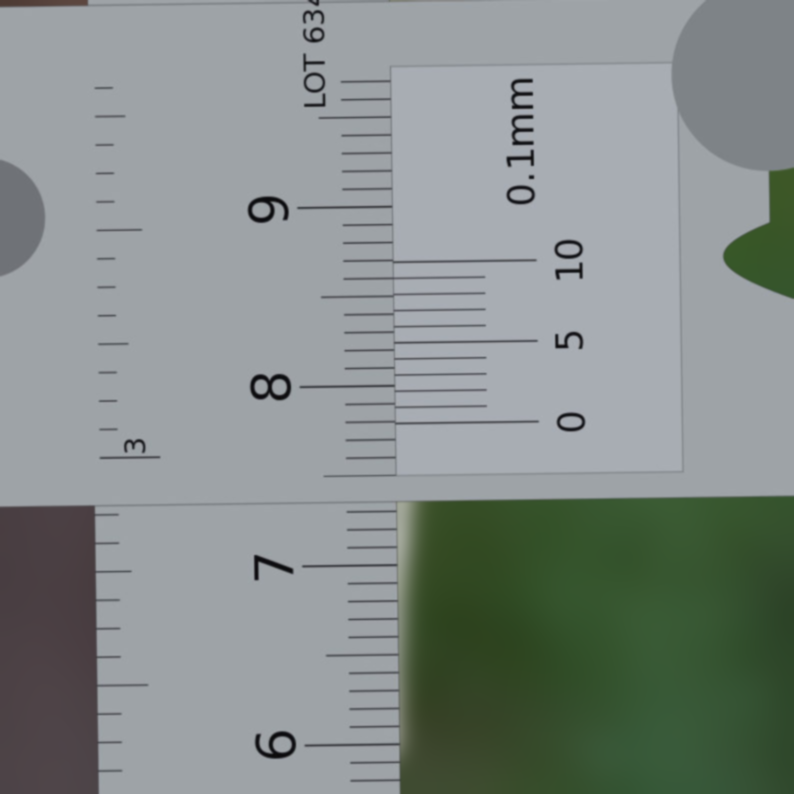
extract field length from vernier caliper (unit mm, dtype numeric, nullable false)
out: 77.9 mm
